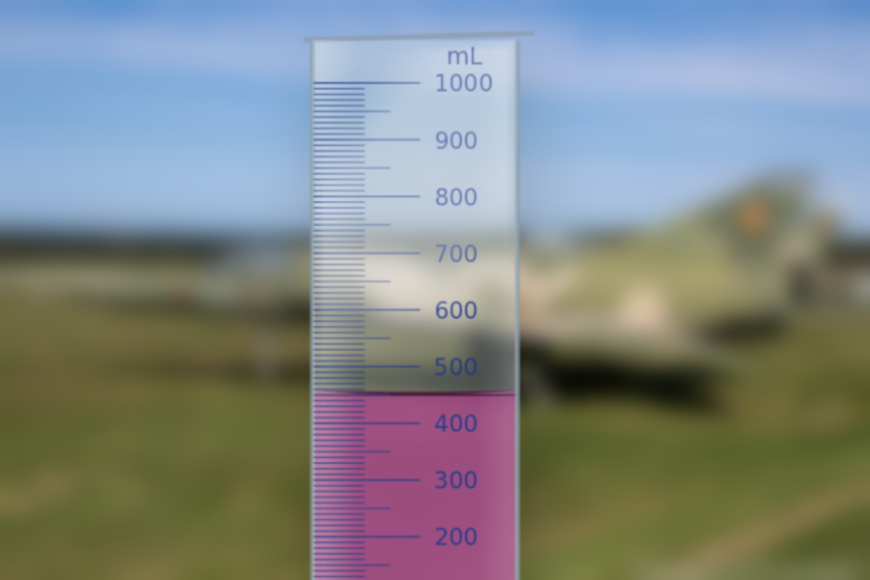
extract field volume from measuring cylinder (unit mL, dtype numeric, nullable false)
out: 450 mL
